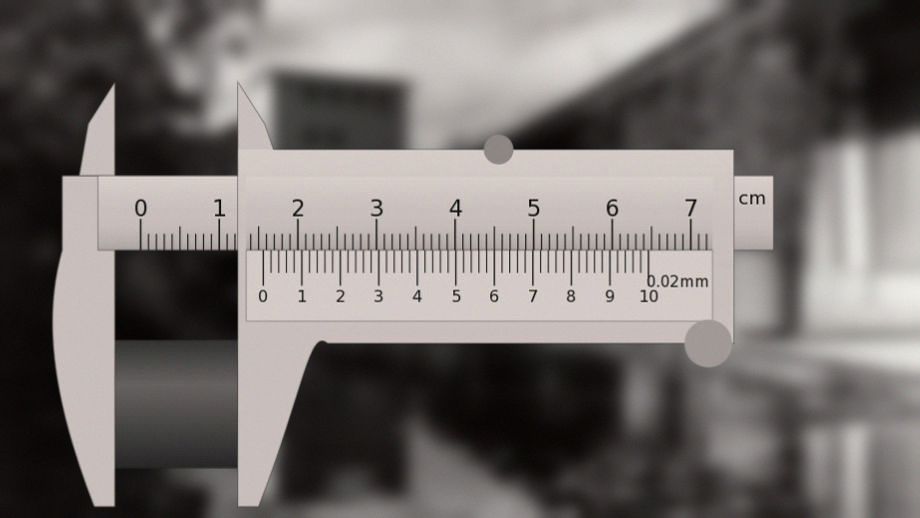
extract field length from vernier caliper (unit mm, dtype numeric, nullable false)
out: 15.6 mm
